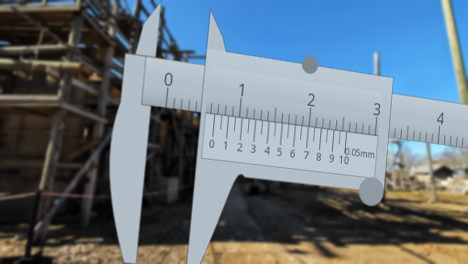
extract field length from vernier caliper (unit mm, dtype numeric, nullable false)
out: 6.6 mm
